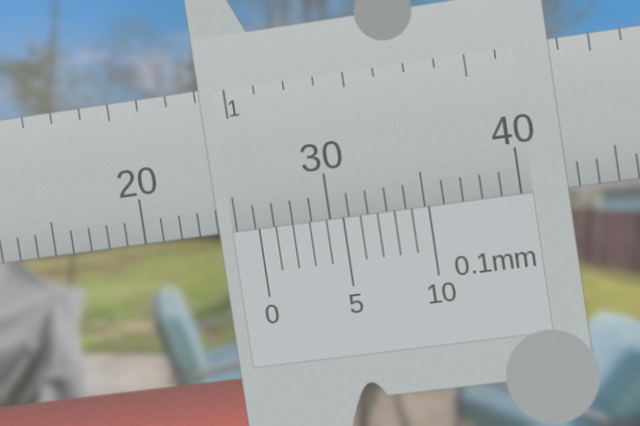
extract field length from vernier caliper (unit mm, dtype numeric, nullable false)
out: 26.2 mm
